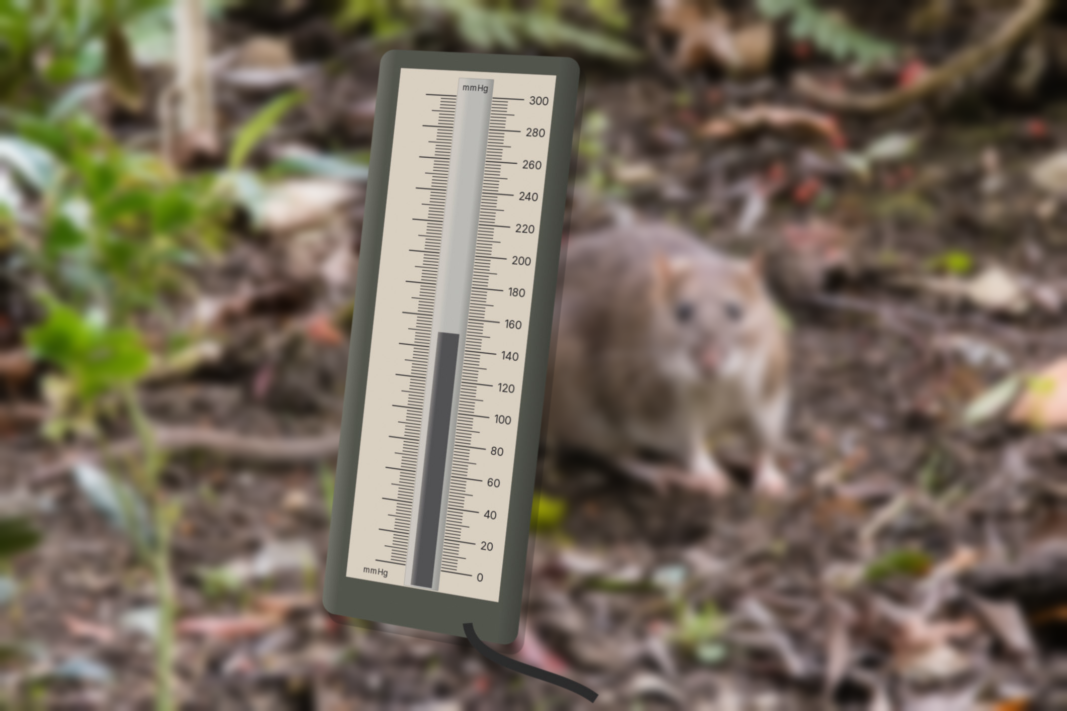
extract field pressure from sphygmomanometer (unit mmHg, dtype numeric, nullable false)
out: 150 mmHg
